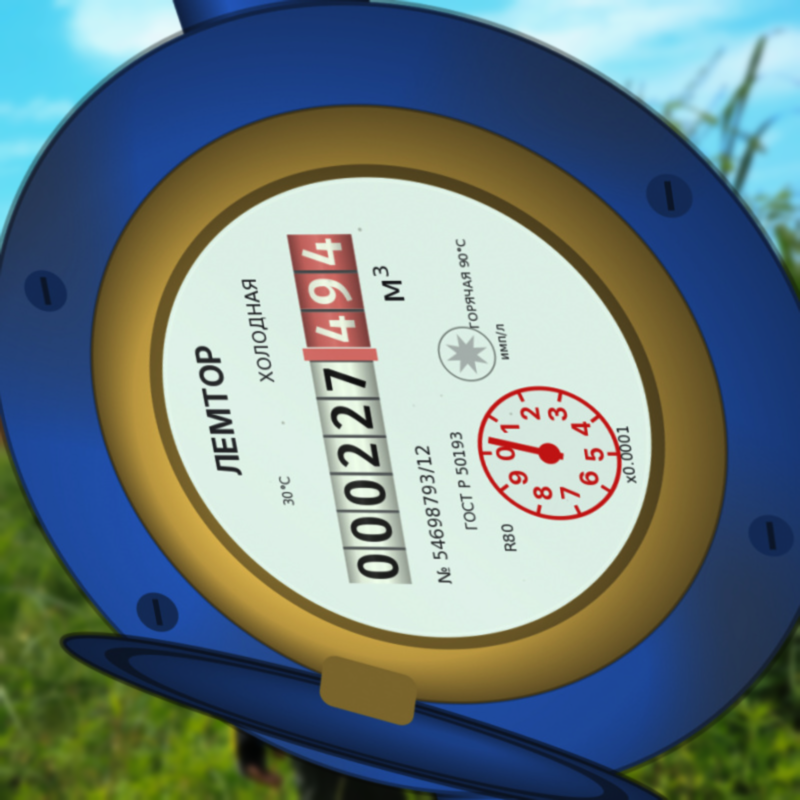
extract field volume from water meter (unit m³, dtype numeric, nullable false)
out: 227.4940 m³
